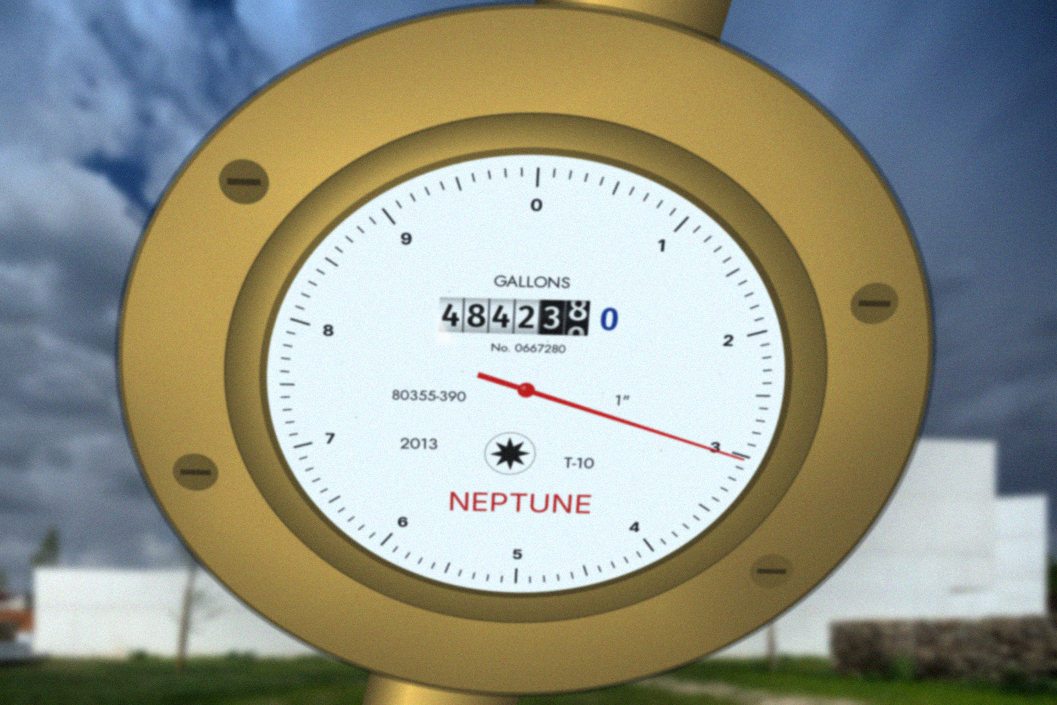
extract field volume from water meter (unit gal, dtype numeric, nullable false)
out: 4842383.0 gal
